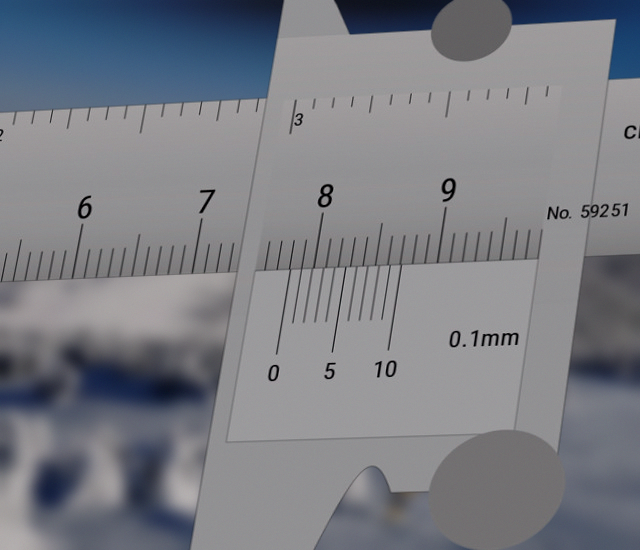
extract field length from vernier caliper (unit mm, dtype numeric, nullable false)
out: 78.1 mm
